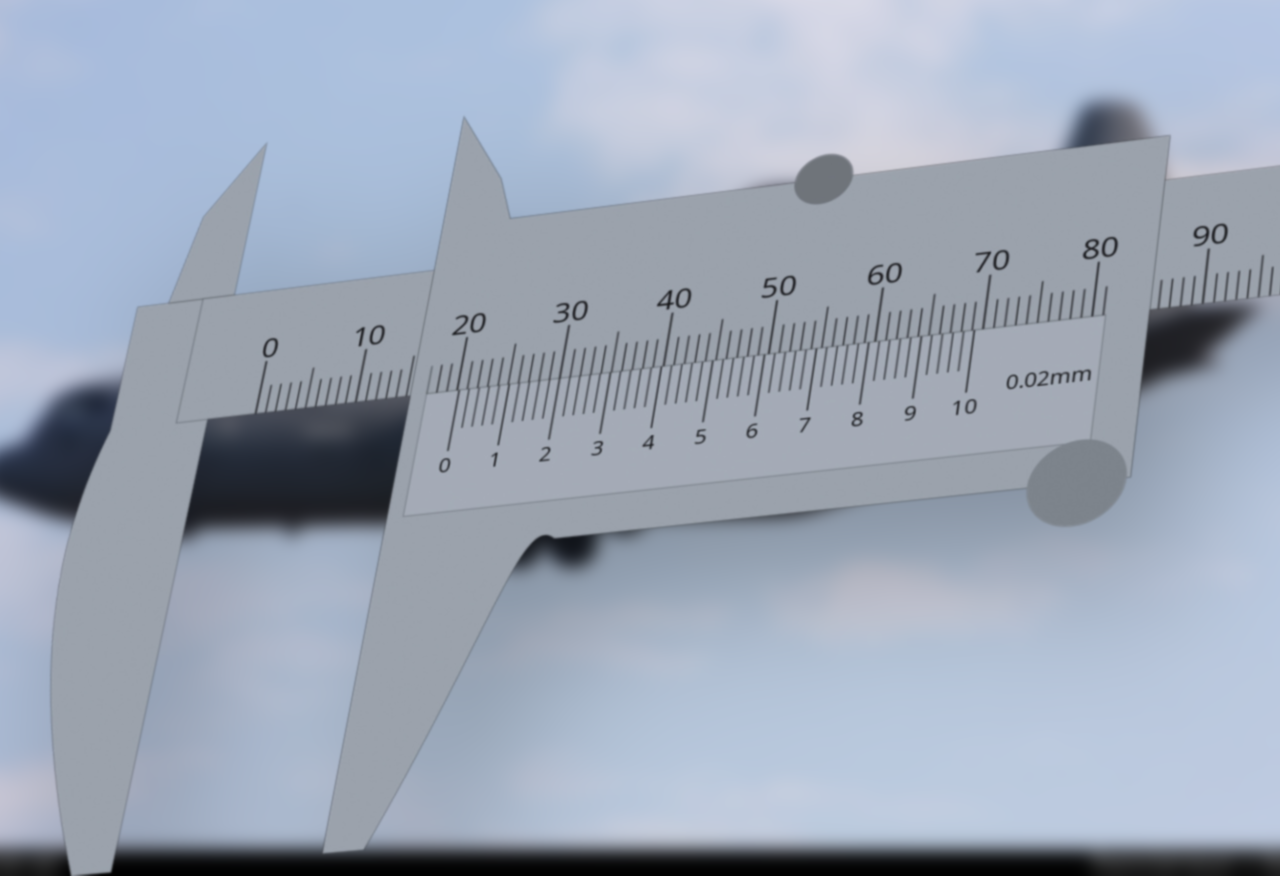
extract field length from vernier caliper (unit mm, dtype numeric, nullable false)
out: 20.2 mm
